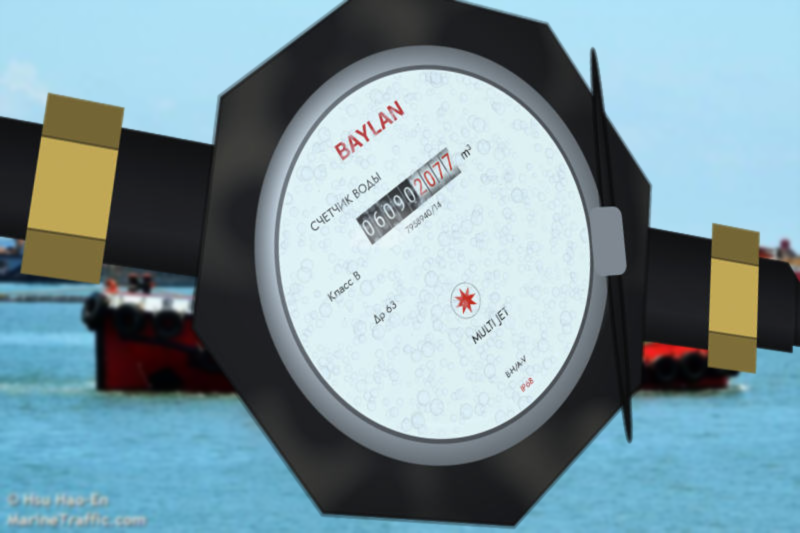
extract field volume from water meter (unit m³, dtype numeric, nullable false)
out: 6090.2077 m³
